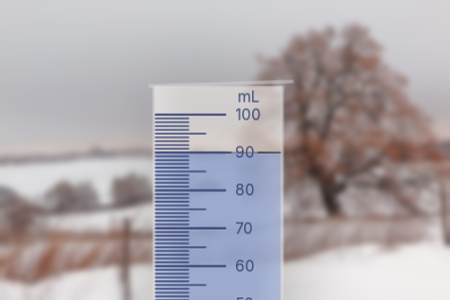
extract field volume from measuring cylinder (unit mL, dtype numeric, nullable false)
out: 90 mL
